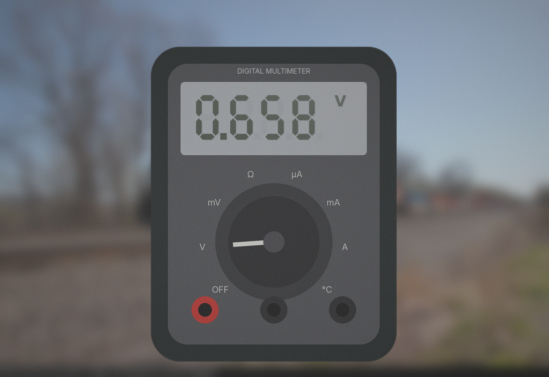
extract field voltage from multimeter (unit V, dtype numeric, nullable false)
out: 0.658 V
